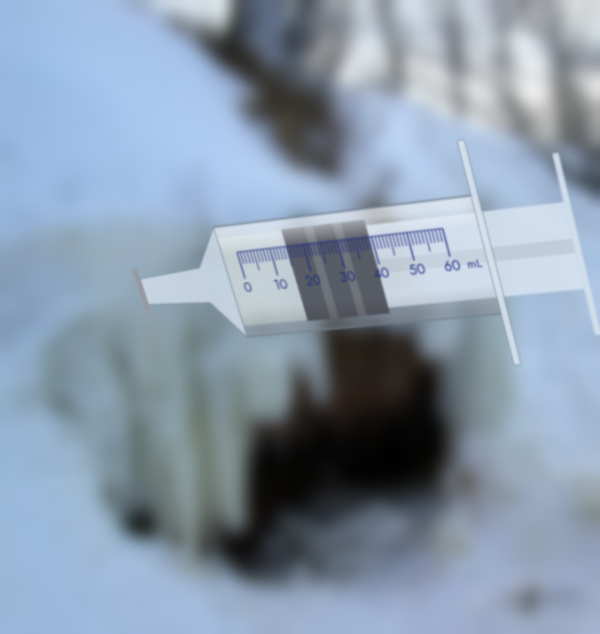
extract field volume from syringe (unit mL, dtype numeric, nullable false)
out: 15 mL
